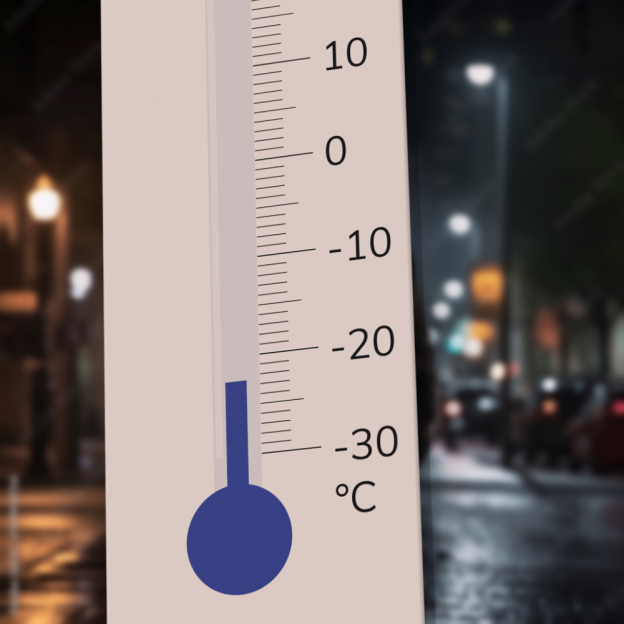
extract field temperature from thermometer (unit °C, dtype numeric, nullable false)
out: -22.5 °C
